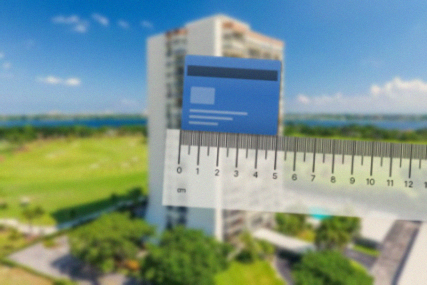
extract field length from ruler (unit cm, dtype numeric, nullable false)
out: 5 cm
